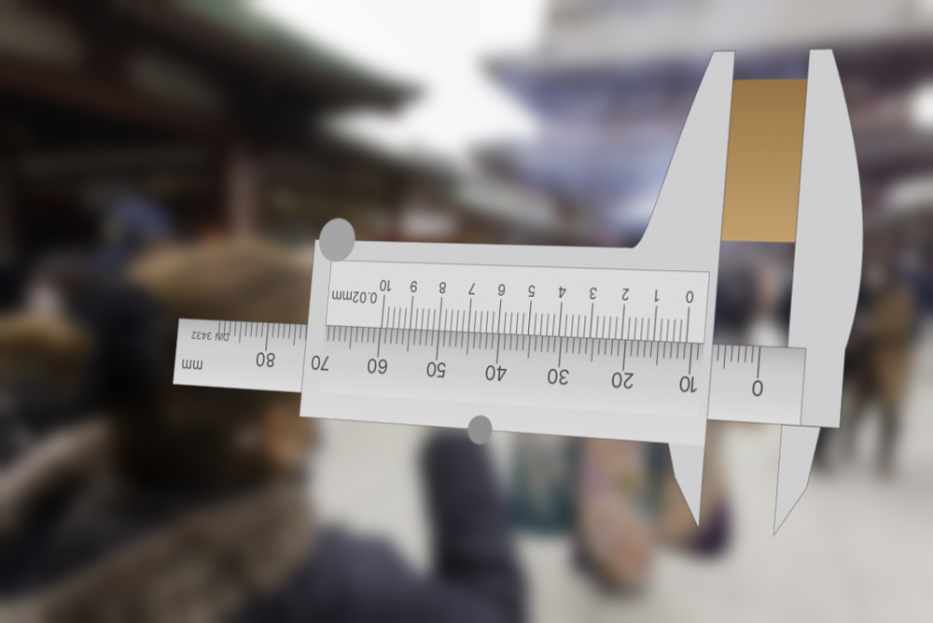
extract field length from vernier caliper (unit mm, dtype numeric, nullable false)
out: 10.8 mm
